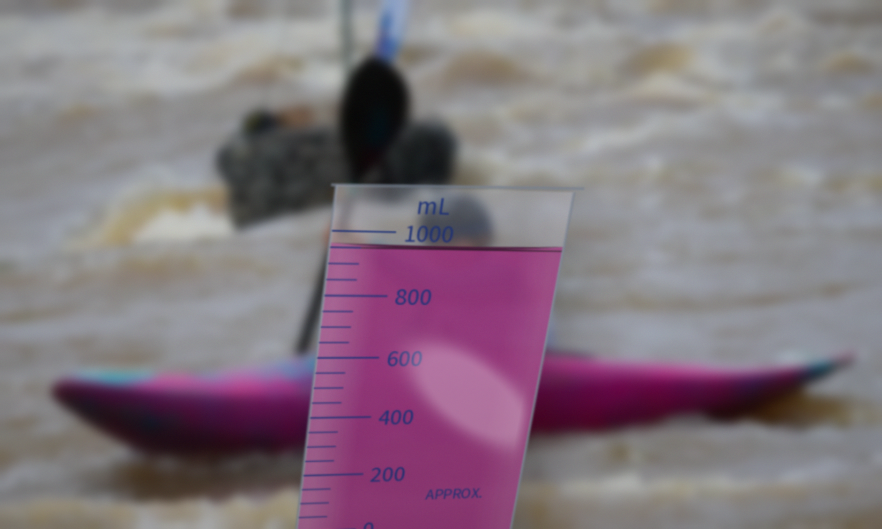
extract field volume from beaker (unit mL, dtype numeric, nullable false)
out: 950 mL
